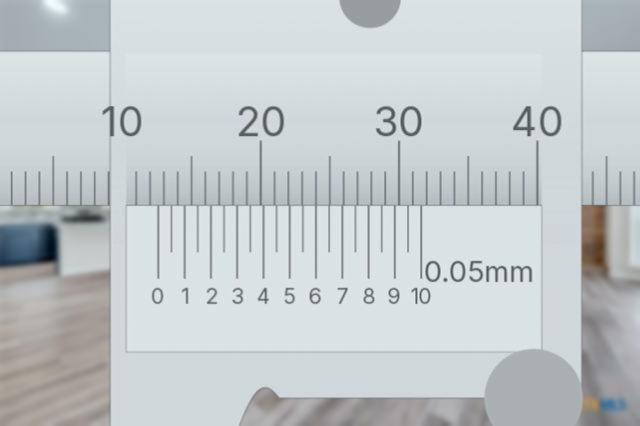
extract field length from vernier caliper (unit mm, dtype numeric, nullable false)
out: 12.6 mm
